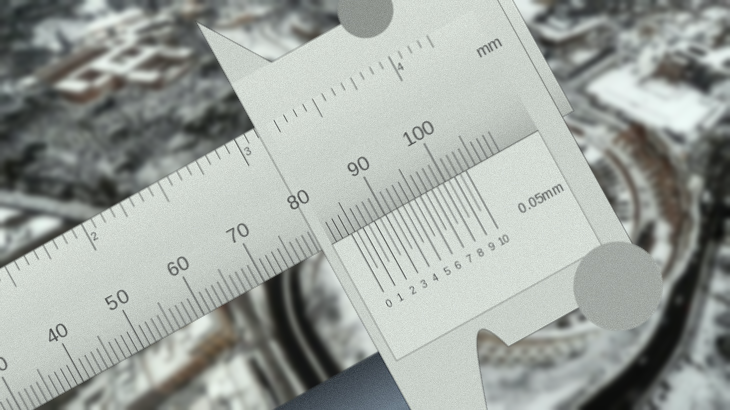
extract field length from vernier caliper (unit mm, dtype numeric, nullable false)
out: 84.4 mm
